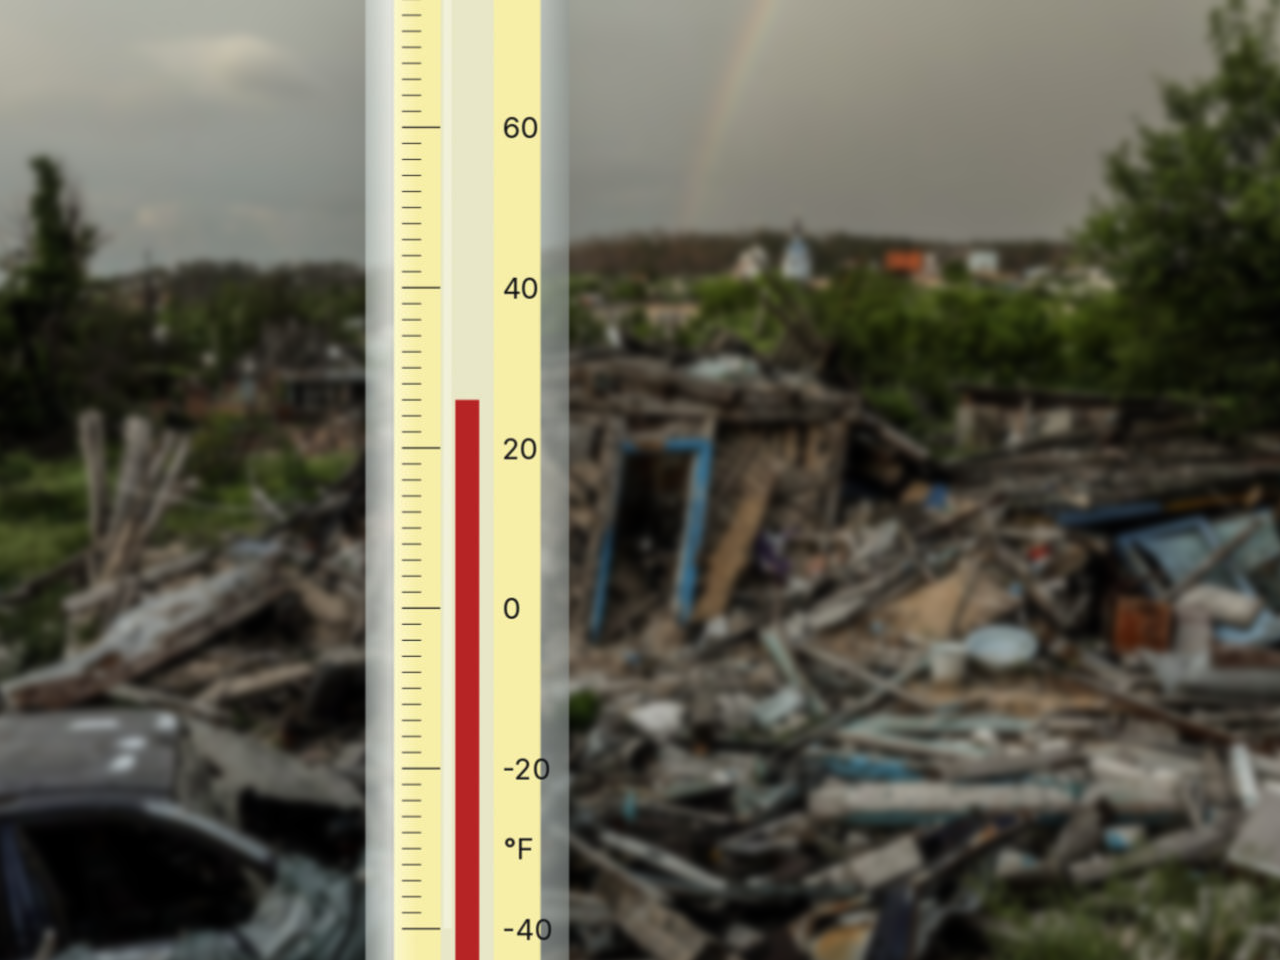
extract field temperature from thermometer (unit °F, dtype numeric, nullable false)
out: 26 °F
